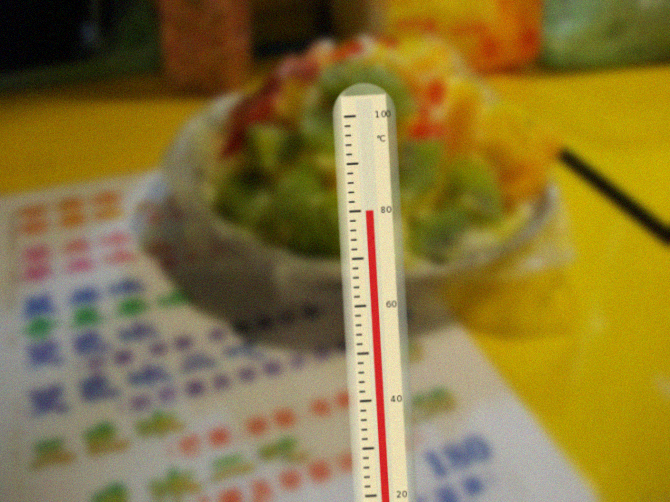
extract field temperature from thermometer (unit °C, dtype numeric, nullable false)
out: 80 °C
